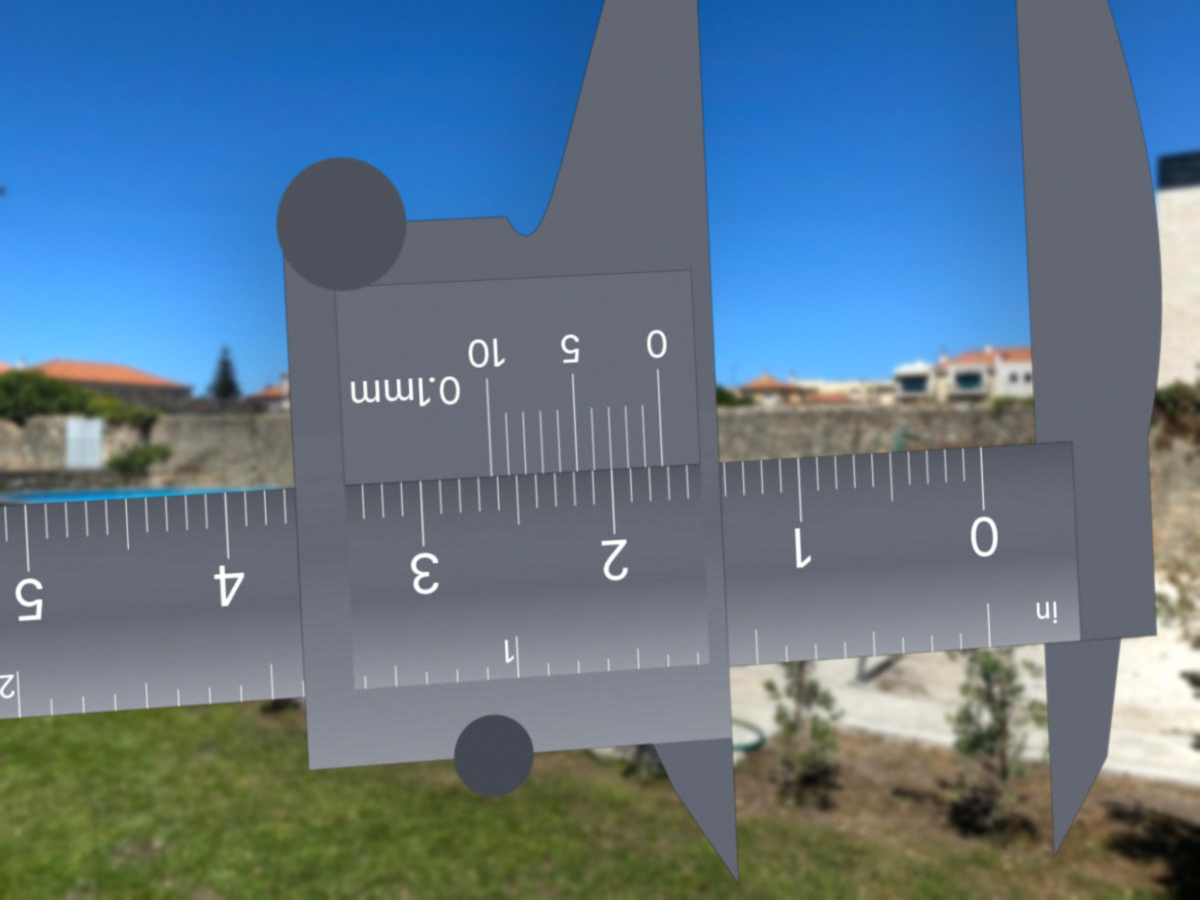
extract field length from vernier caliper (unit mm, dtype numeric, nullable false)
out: 17.3 mm
